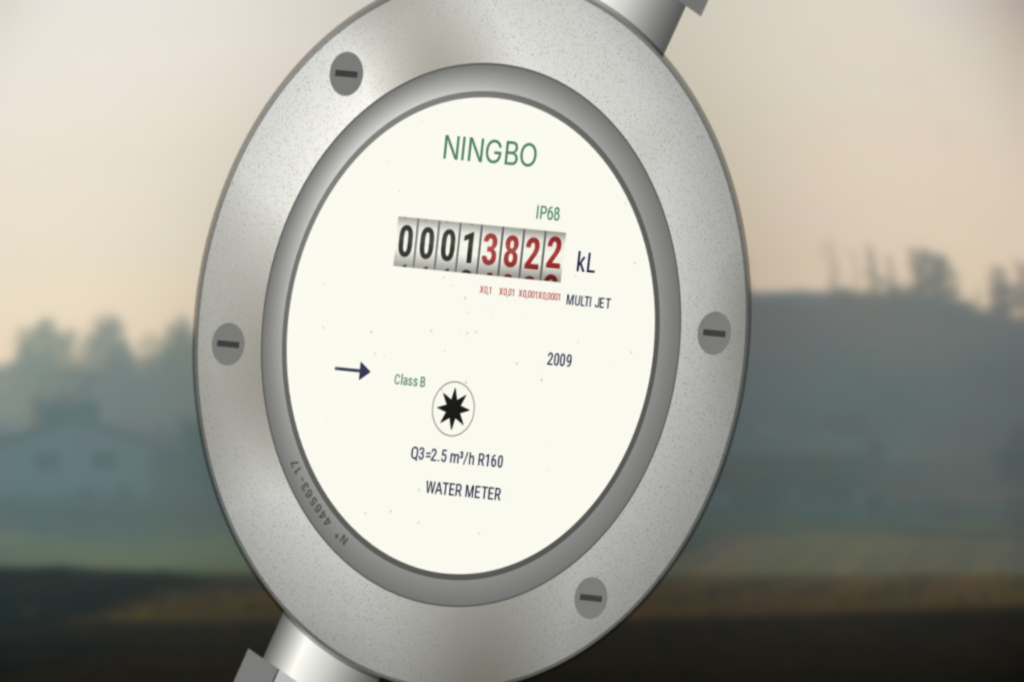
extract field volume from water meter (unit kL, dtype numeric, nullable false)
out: 1.3822 kL
